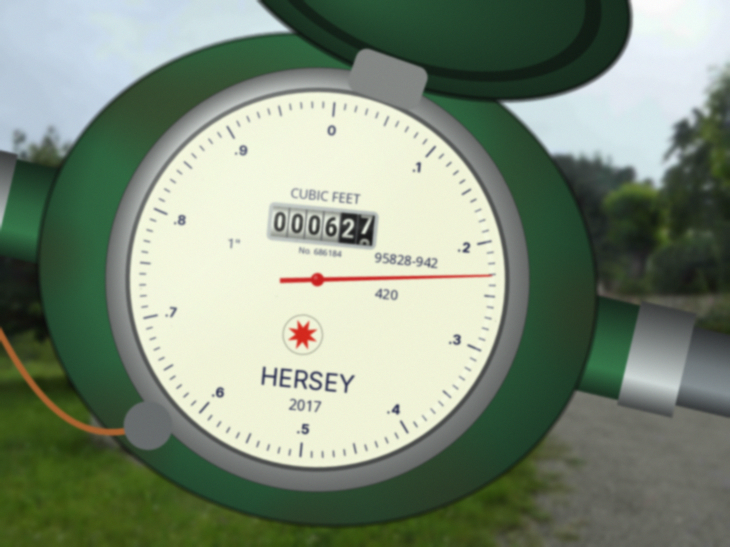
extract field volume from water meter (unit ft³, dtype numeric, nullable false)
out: 627.23 ft³
